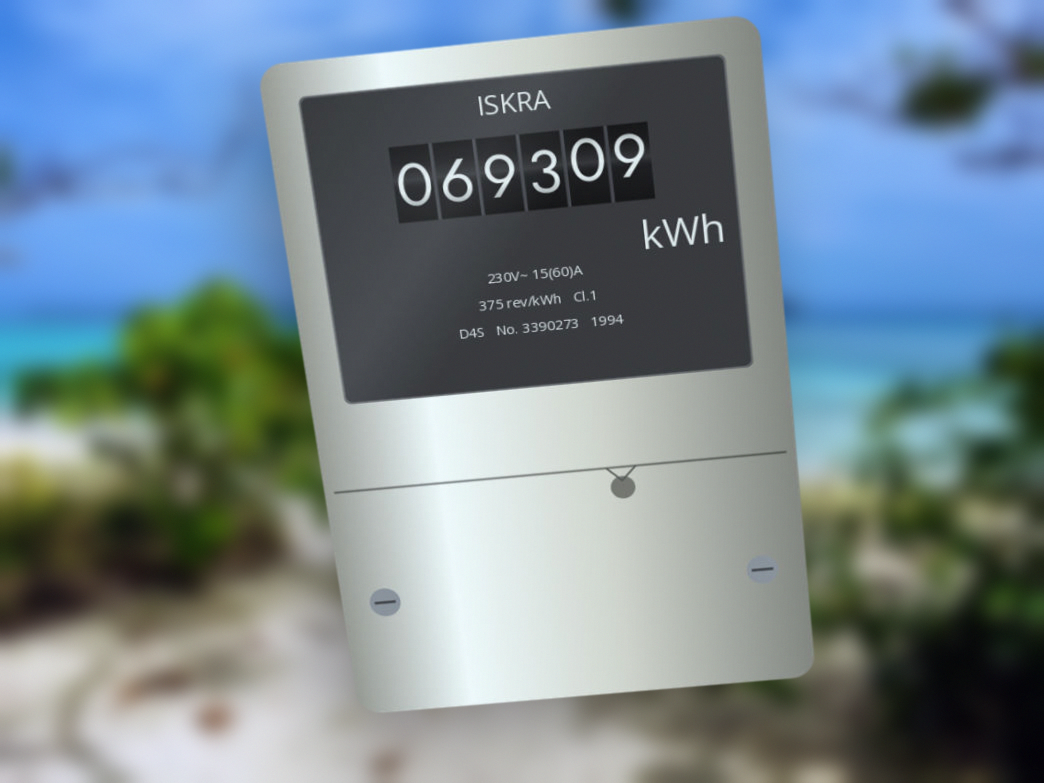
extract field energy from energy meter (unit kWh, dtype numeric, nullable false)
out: 69309 kWh
